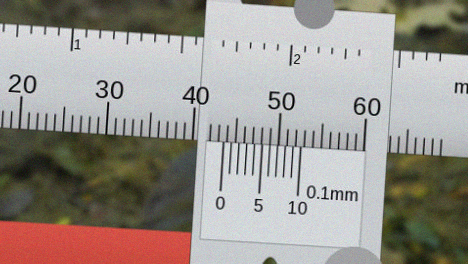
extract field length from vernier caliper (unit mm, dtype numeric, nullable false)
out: 43.6 mm
